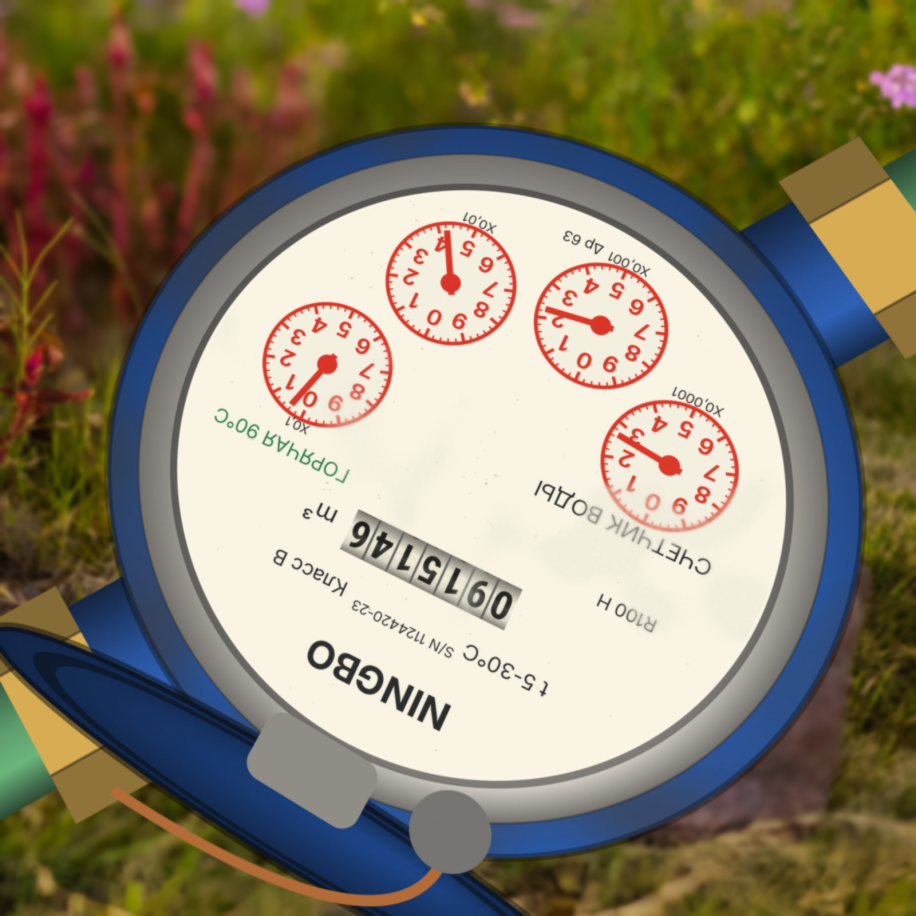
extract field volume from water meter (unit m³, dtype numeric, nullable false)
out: 915146.0422 m³
